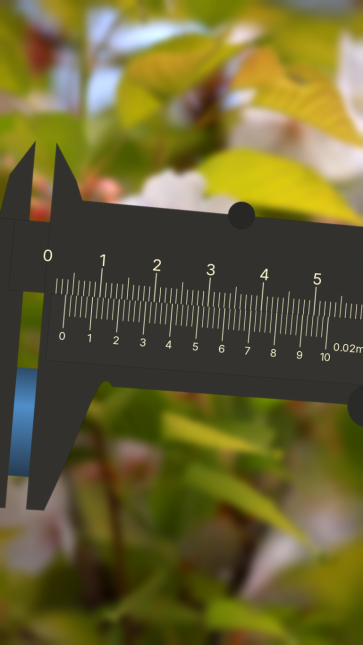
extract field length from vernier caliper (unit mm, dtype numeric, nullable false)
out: 3.8 mm
